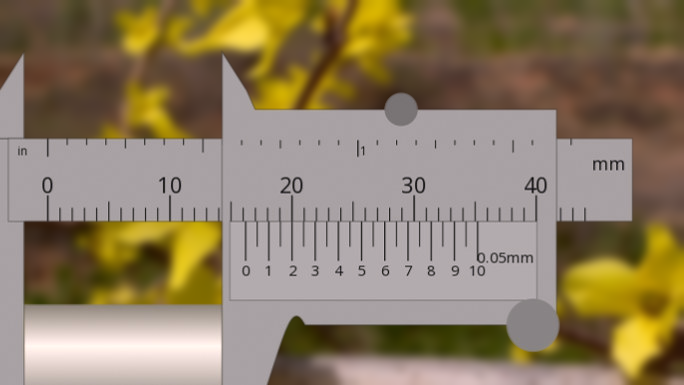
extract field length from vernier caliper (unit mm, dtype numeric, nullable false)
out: 16.2 mm
